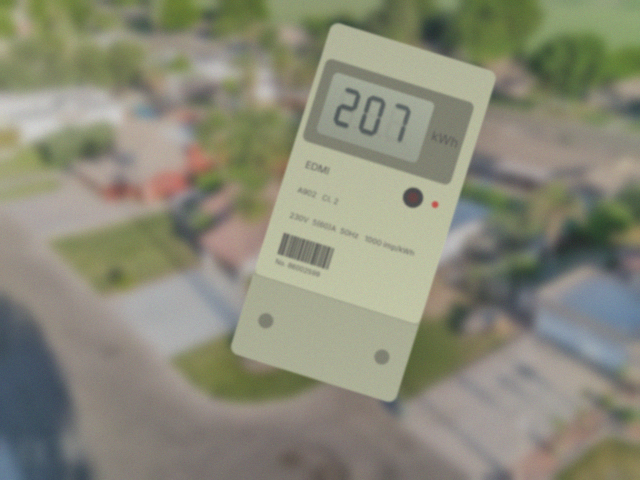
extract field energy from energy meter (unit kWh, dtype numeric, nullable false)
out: 207 kWh
